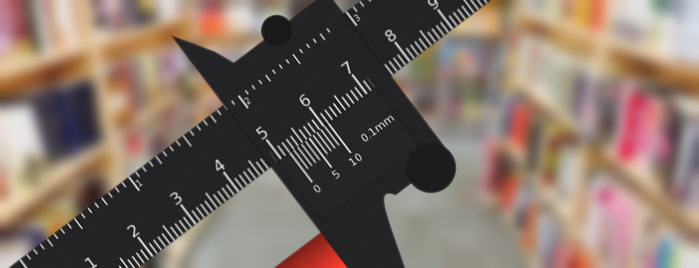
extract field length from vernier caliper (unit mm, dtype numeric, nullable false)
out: 52.0 mm
